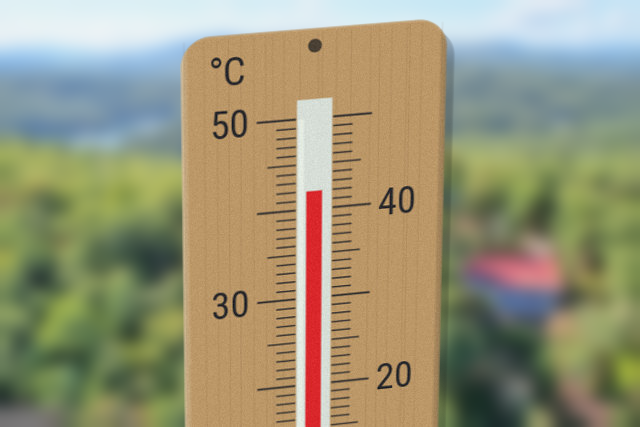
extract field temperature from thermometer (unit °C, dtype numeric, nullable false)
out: 42 °C
